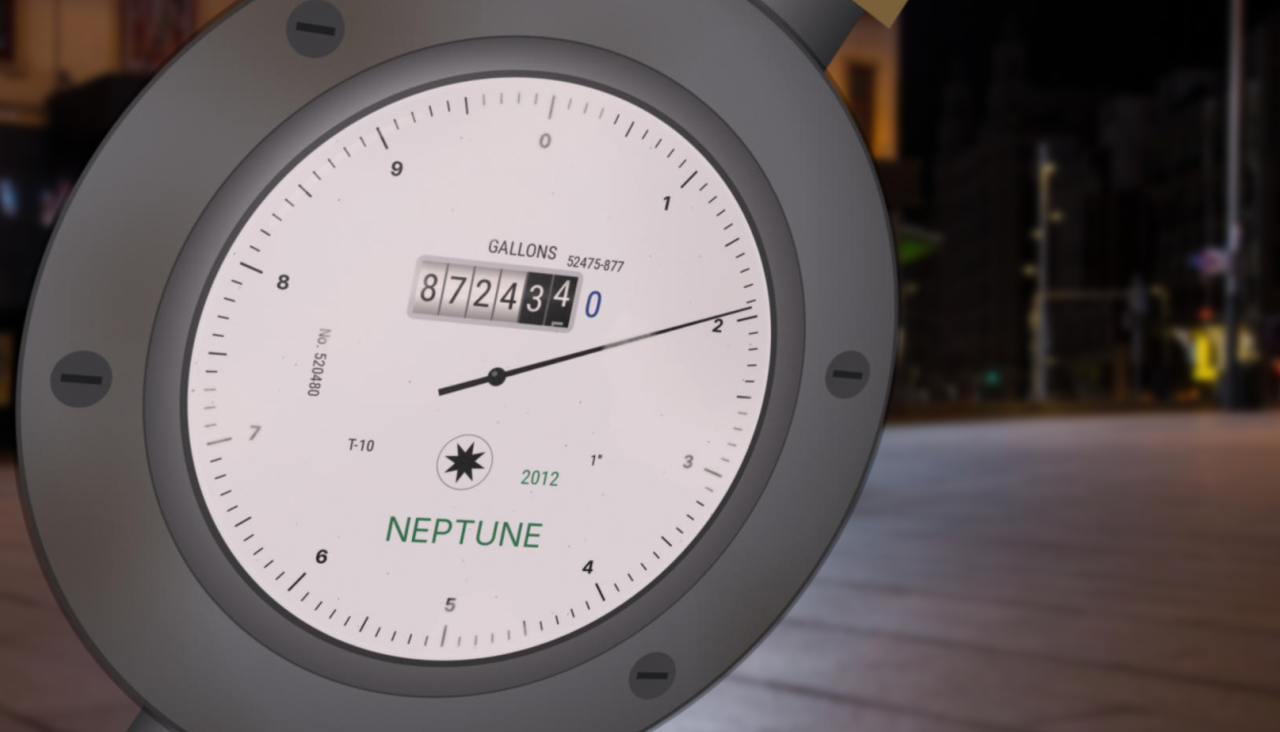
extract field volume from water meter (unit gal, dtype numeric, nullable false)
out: 8724341.9 gal
